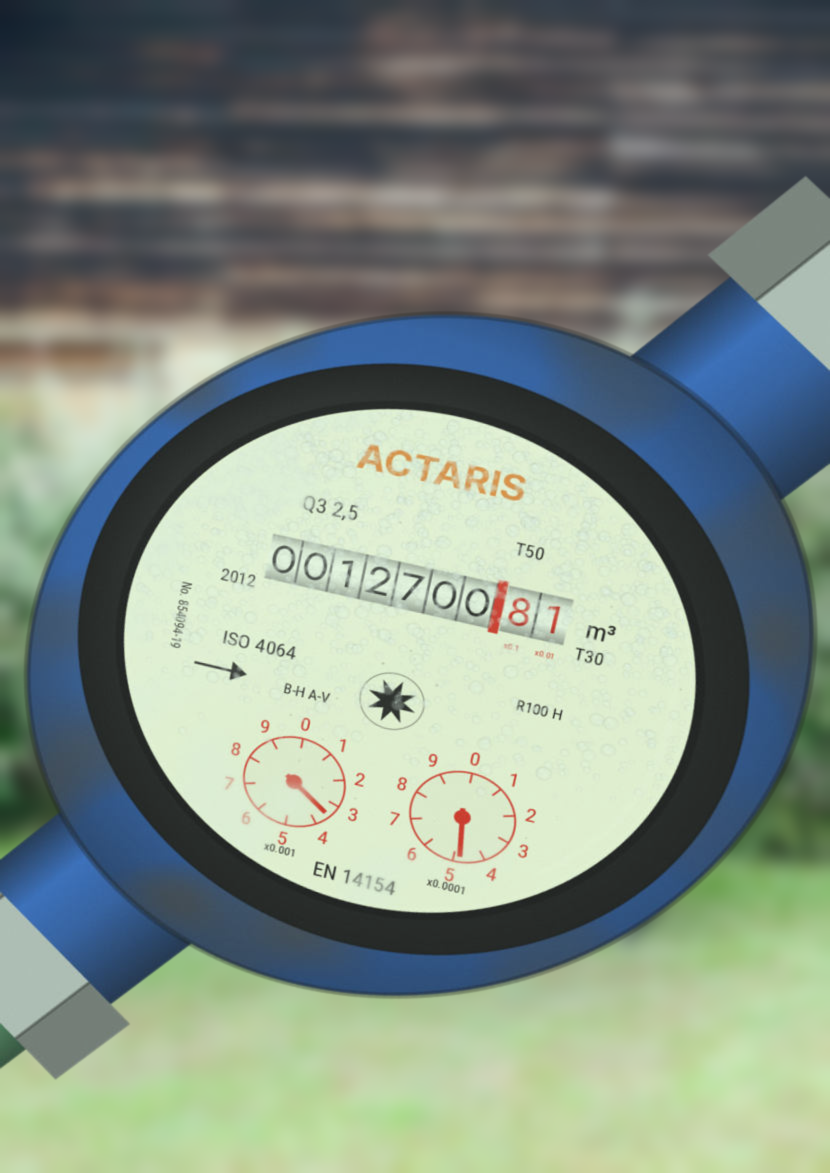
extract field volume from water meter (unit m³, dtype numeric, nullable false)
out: 12700.8134 m³
